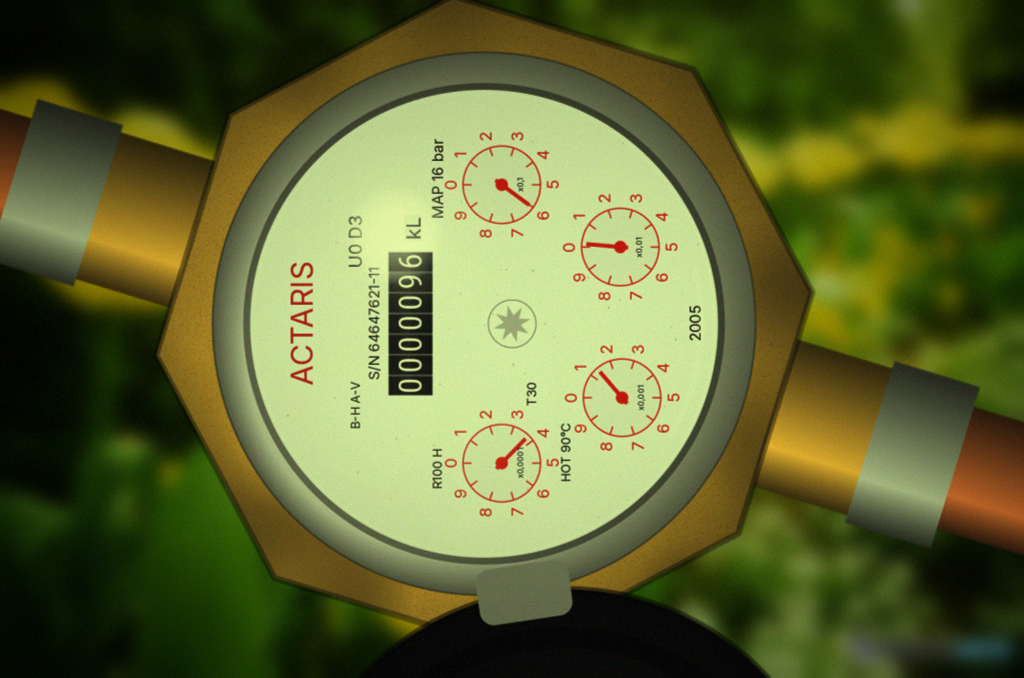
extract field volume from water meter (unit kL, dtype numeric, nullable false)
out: 96.6013 kL
